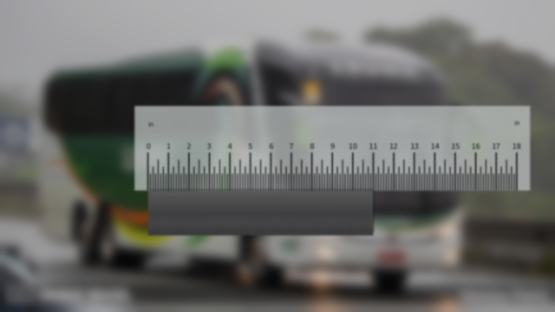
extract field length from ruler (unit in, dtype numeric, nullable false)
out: 11 in
